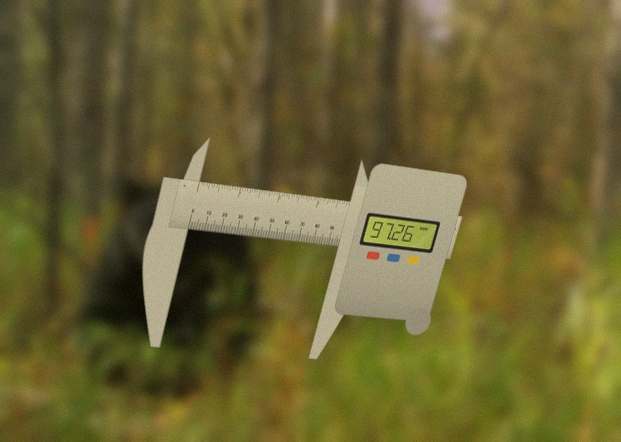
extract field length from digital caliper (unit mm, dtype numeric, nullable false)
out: 97.26 mm
